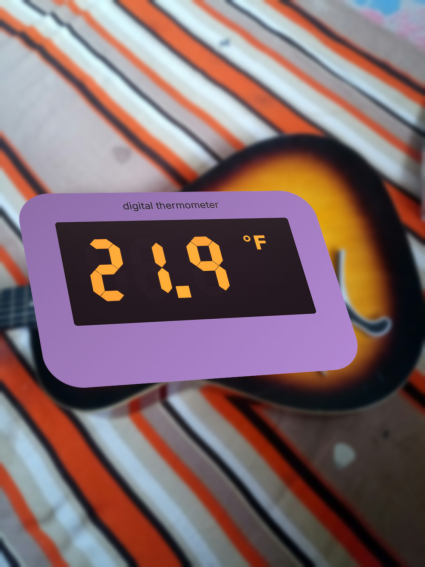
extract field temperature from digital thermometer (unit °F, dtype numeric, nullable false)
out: 21.9 °F
